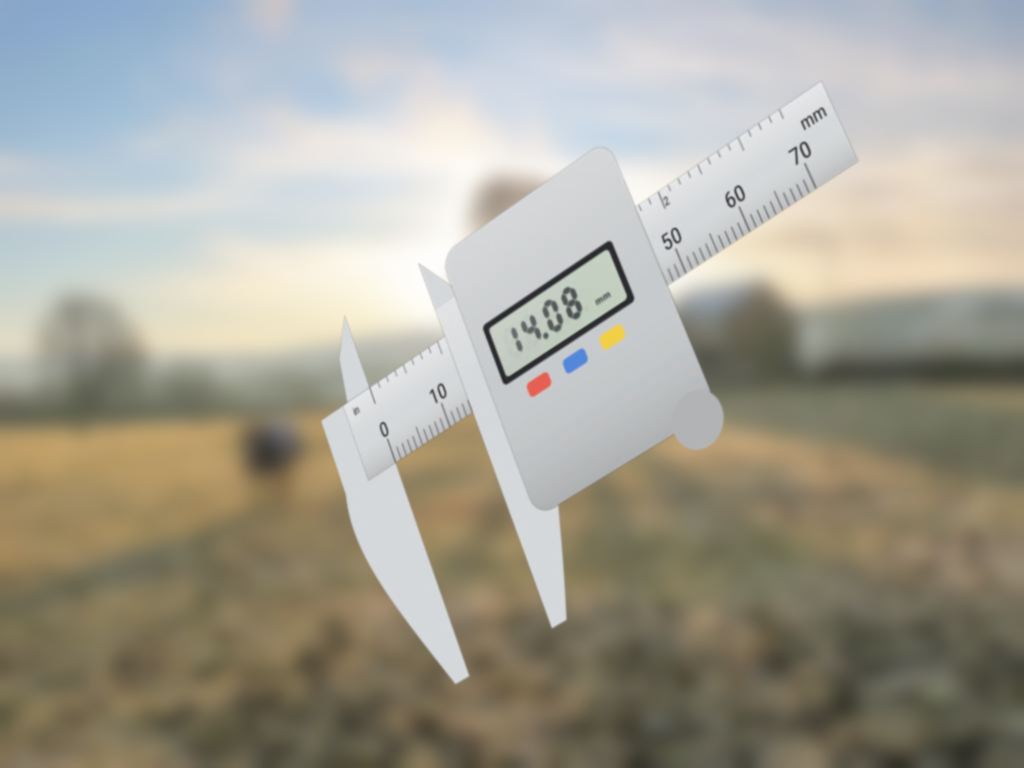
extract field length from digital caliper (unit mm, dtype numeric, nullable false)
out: 14.08 mm
